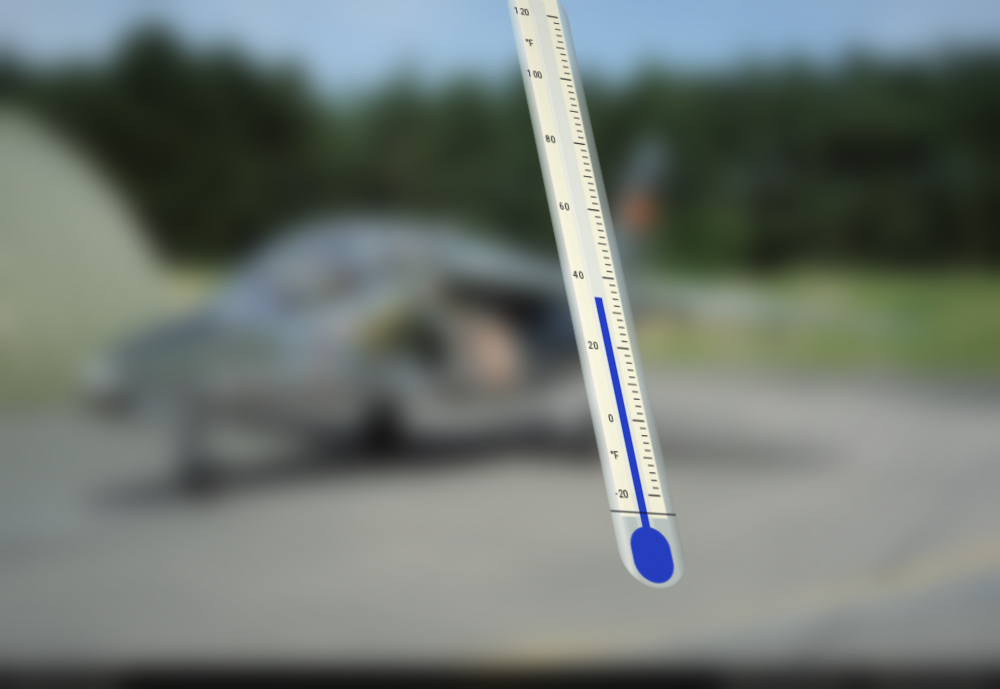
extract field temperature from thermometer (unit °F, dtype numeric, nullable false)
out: 34 °F
